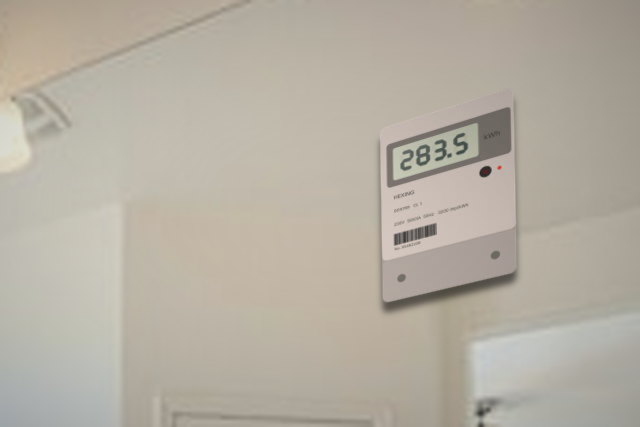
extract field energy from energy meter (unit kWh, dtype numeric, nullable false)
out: 283.5 kWh
